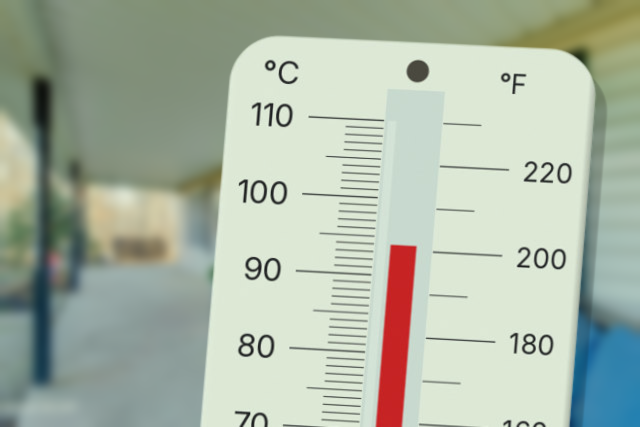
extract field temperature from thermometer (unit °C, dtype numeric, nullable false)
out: 94 °C
